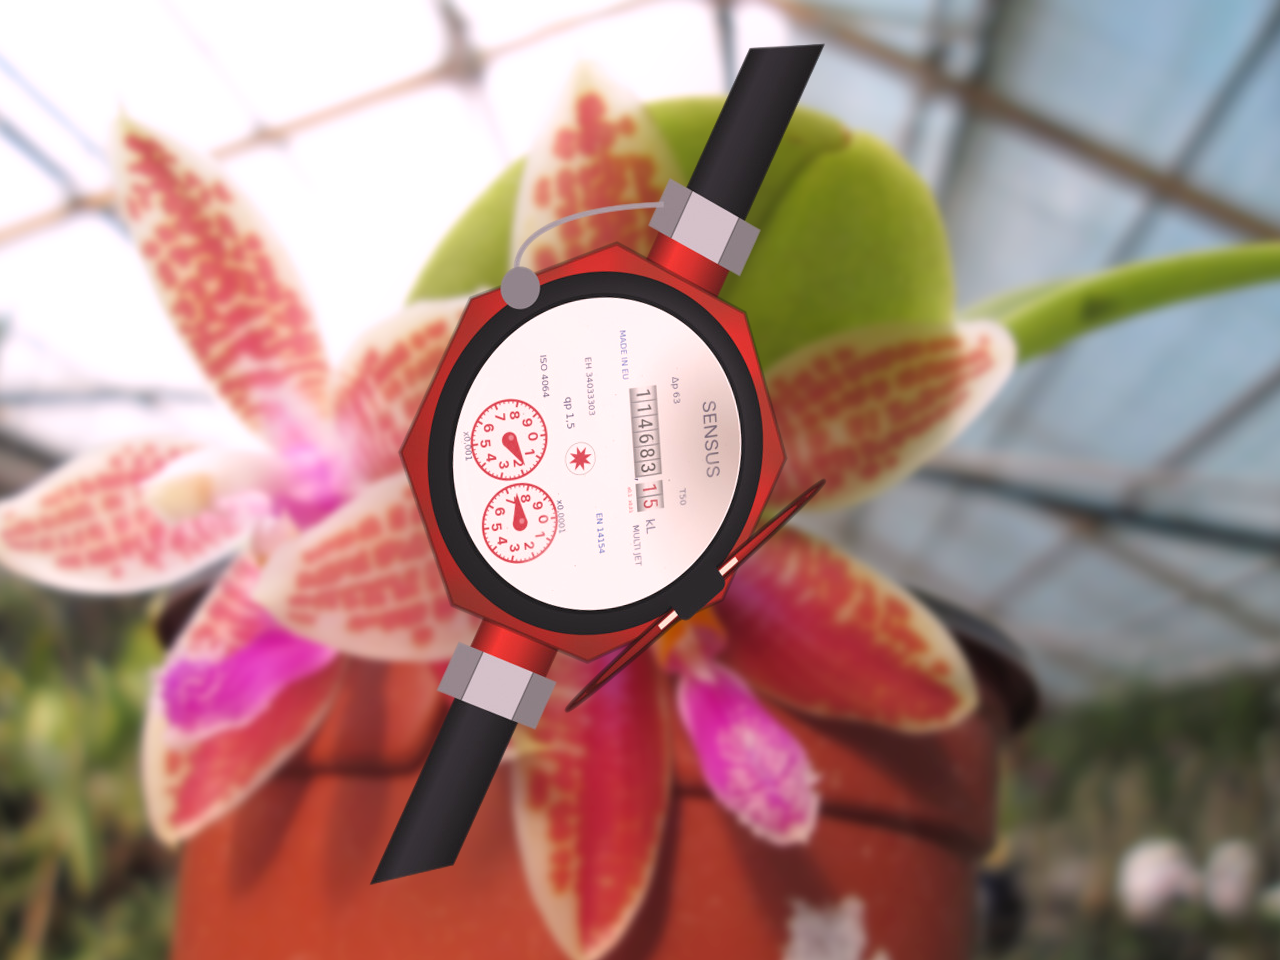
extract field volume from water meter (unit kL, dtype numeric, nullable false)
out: 114683.1517 kL
